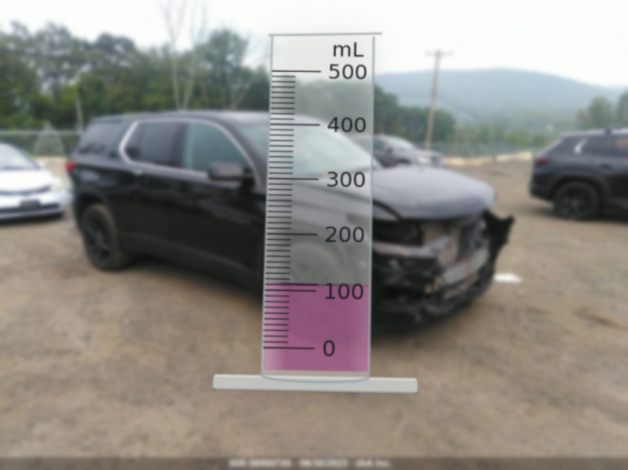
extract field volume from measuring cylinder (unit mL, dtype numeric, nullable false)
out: 110 mL
